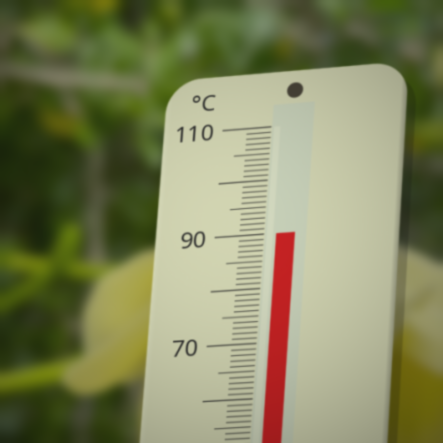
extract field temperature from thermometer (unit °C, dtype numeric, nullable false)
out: 90 °C
